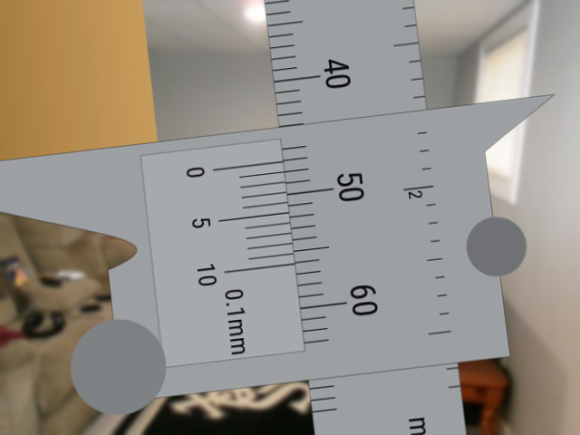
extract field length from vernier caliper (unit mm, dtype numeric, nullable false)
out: 47.1 mm
